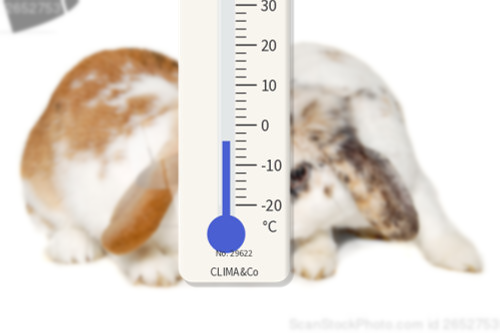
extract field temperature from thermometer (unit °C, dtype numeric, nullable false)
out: -4 °C
